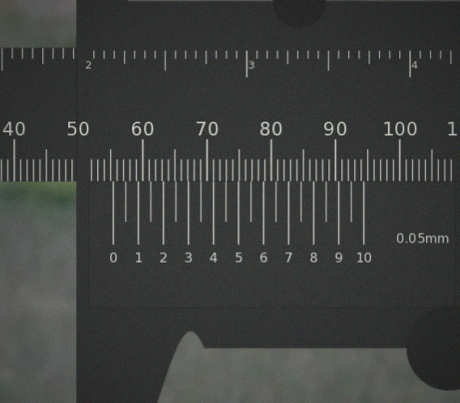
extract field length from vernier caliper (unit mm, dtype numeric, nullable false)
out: 55.4 mm
